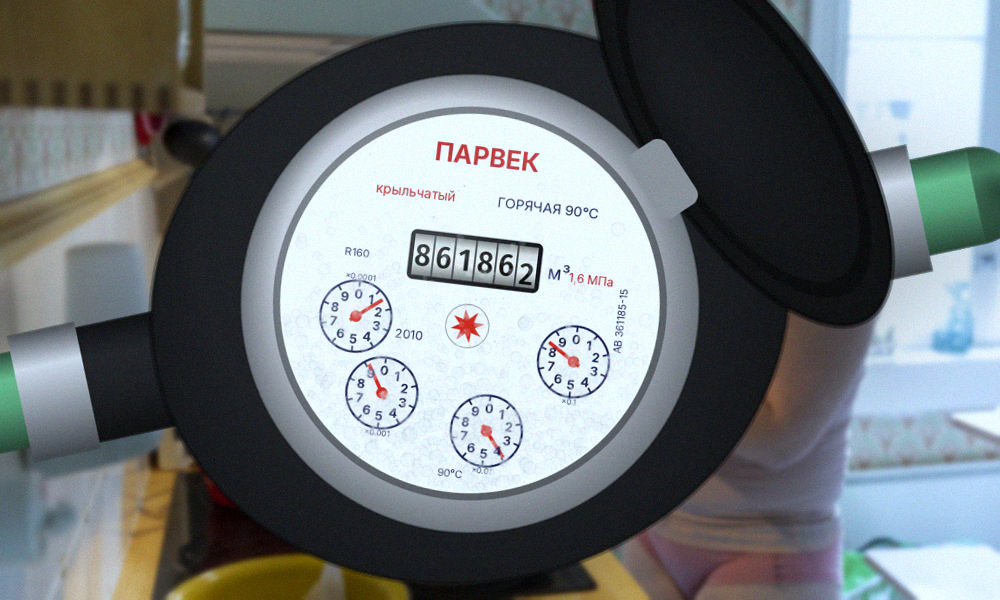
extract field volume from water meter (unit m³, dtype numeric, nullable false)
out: 861861.8391 m³
